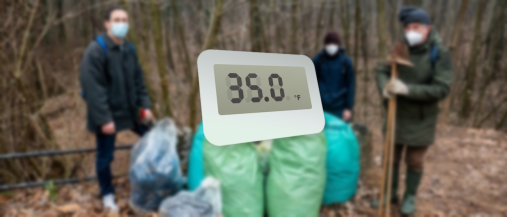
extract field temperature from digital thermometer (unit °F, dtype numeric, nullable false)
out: 35.0 °F
